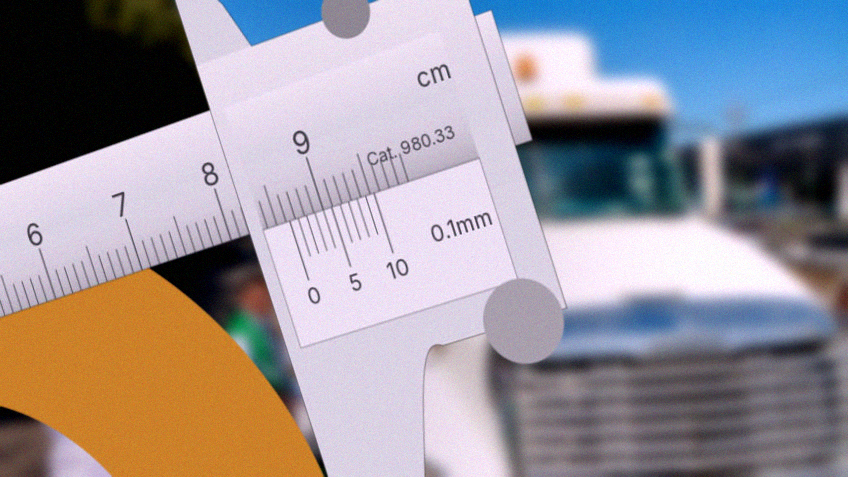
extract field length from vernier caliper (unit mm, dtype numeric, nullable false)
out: 86.4 mm
